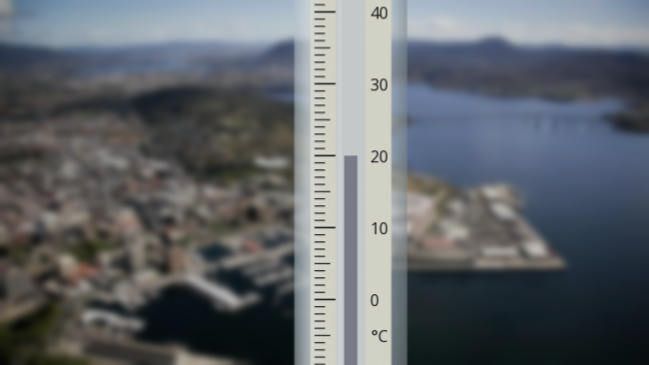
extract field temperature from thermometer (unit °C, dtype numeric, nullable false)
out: 20 °C
